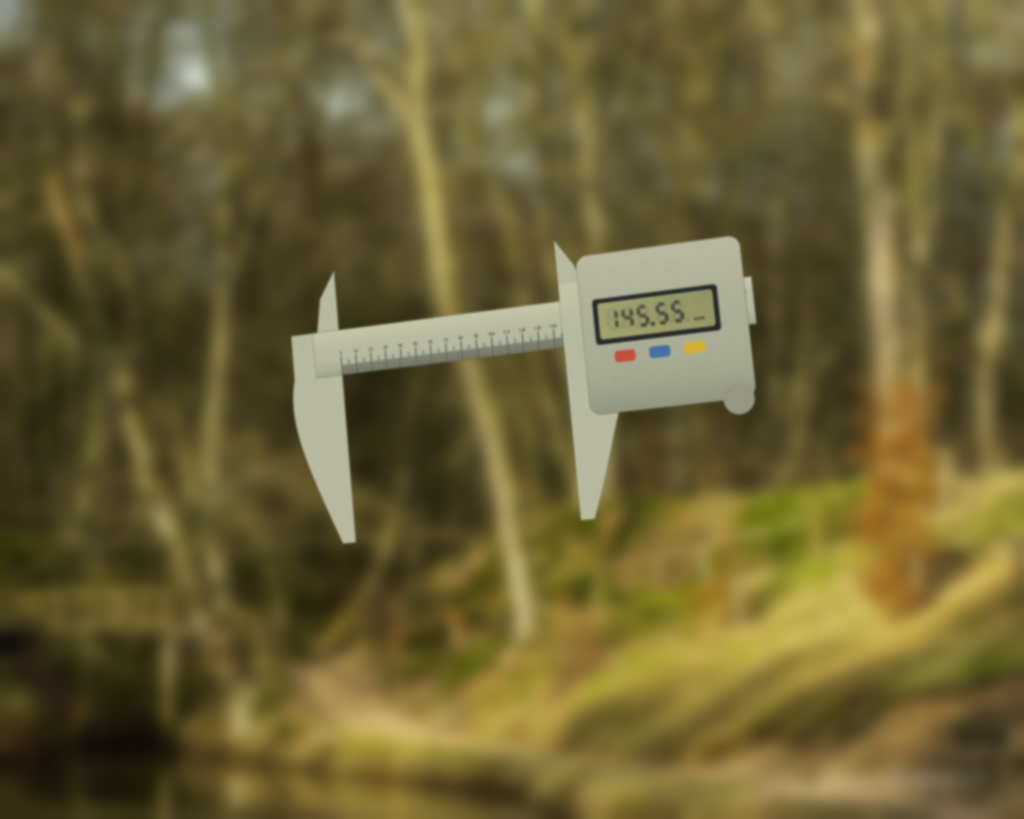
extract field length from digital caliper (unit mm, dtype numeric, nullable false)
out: 145.55 mm
